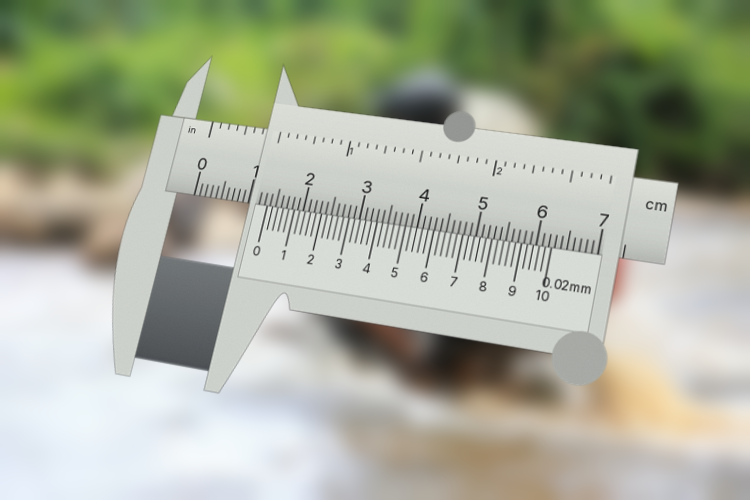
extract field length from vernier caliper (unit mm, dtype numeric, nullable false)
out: 13.5 mm
